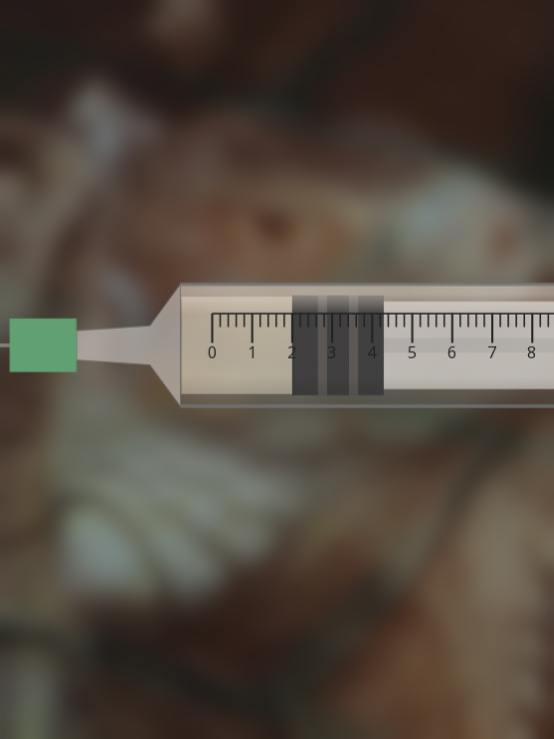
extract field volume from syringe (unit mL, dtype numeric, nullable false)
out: 2 mL
